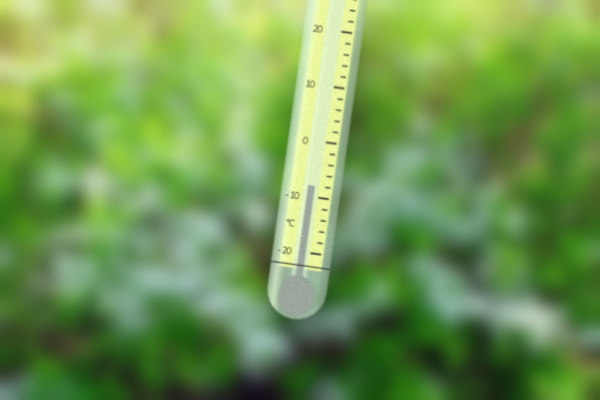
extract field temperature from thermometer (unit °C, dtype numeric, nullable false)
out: -8 °C
